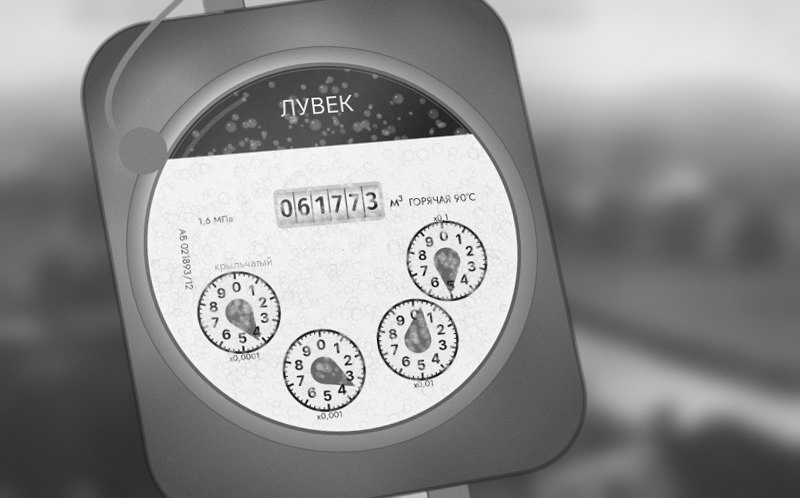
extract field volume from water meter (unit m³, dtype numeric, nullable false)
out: 61773.5034 m³
